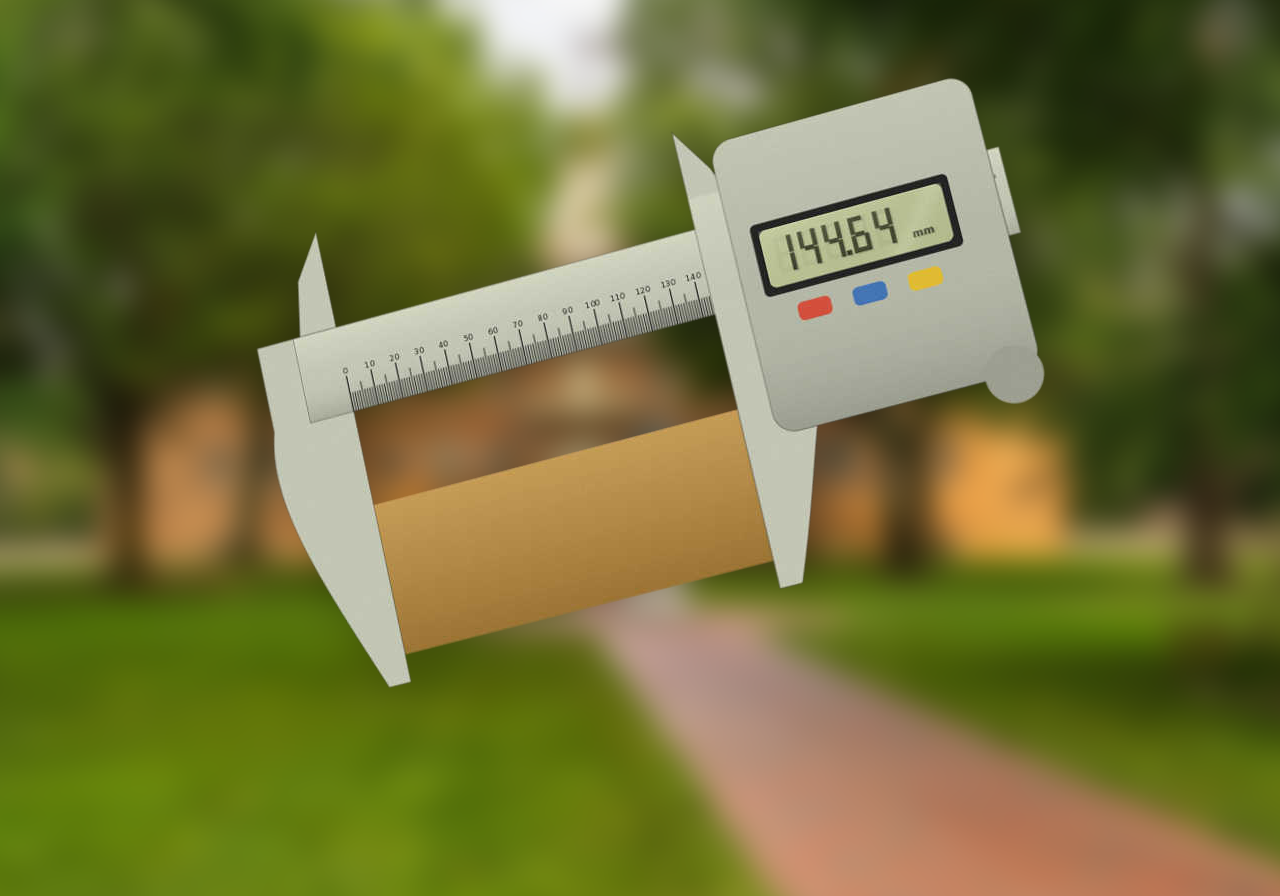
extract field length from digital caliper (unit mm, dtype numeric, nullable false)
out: 144.64 mm
